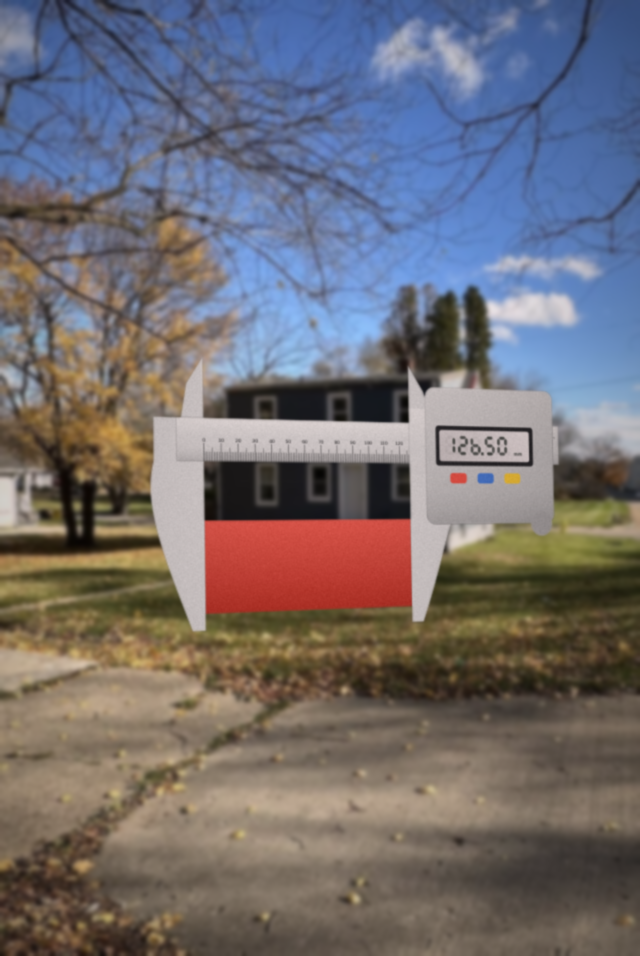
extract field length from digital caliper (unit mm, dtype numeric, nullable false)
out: 126.50 mm
